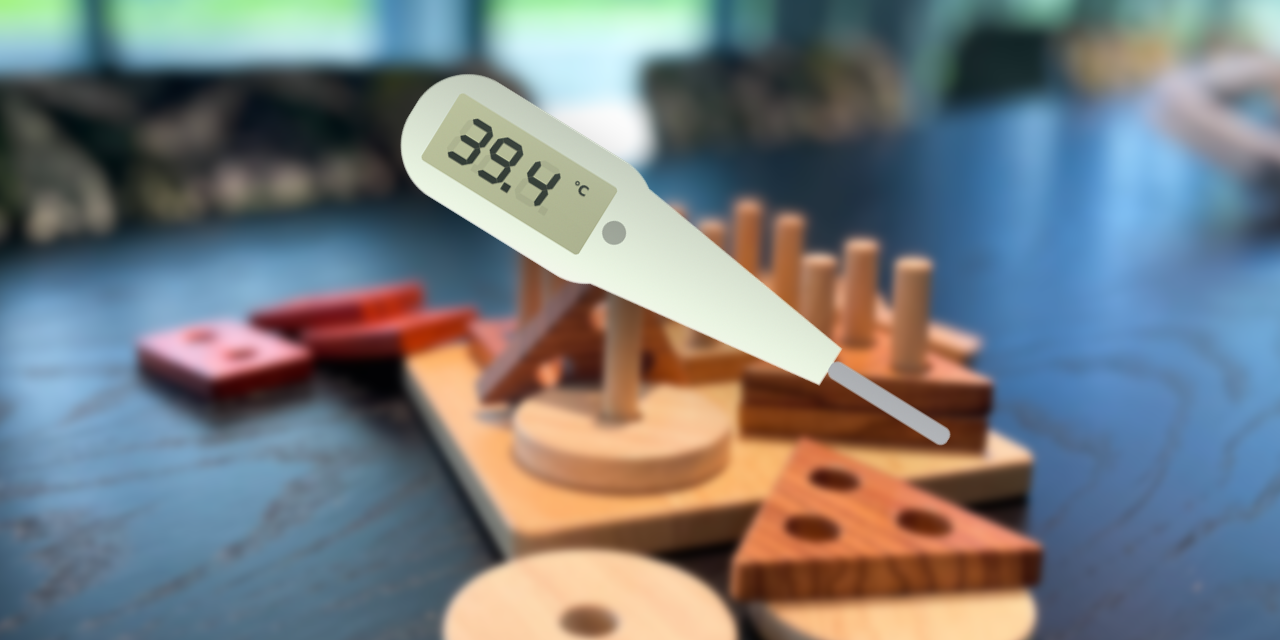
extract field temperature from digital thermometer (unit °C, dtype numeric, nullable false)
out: 39.4 °C
